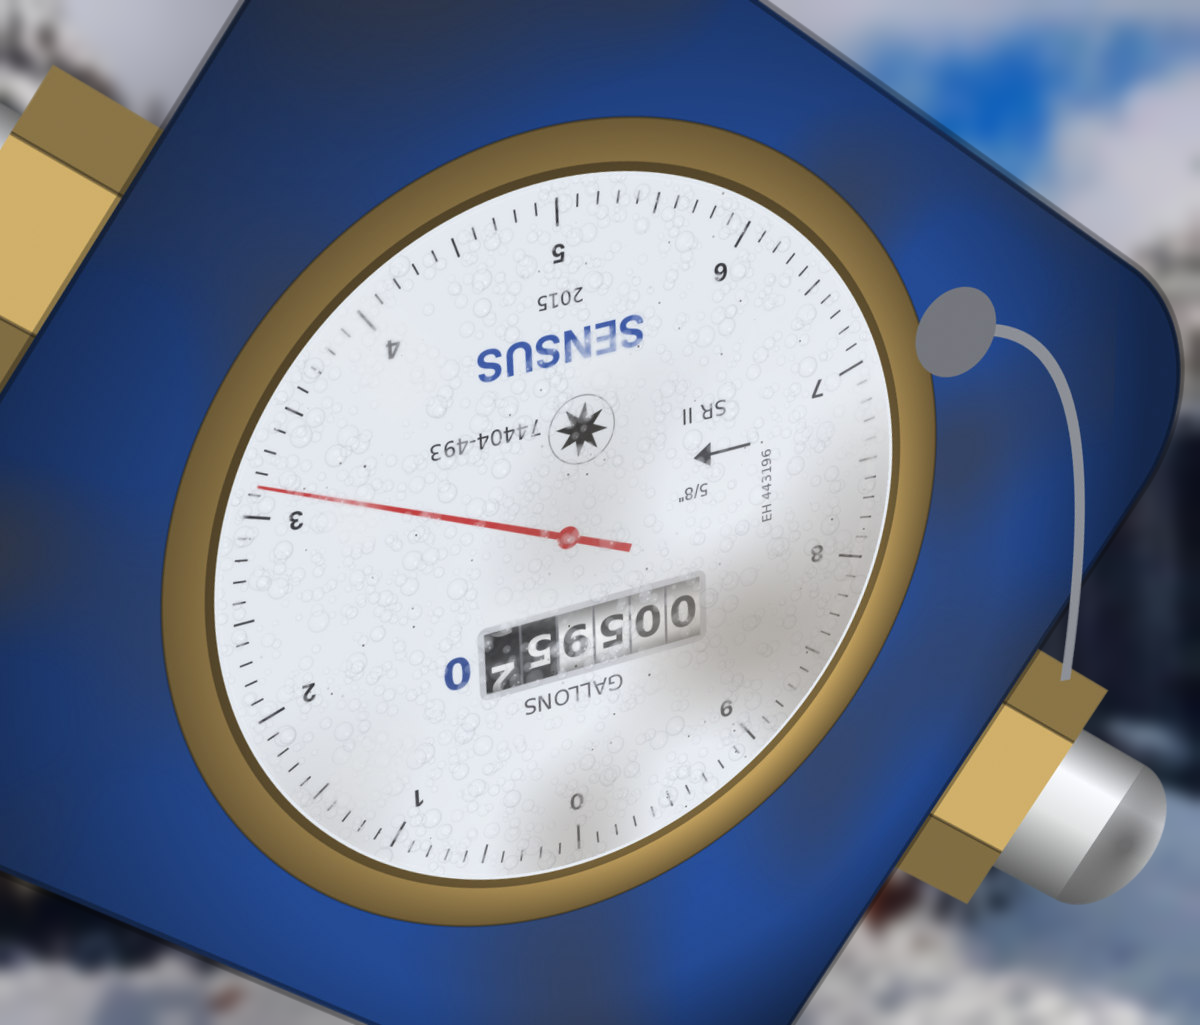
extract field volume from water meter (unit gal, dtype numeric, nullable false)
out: 59523.1 gal
